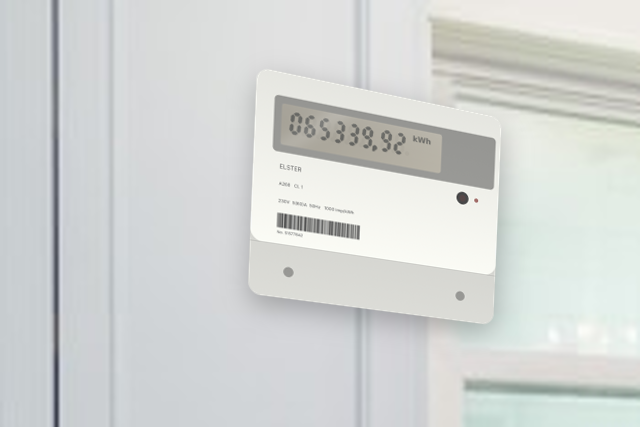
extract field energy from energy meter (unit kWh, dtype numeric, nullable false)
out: 65339.92 kWh
